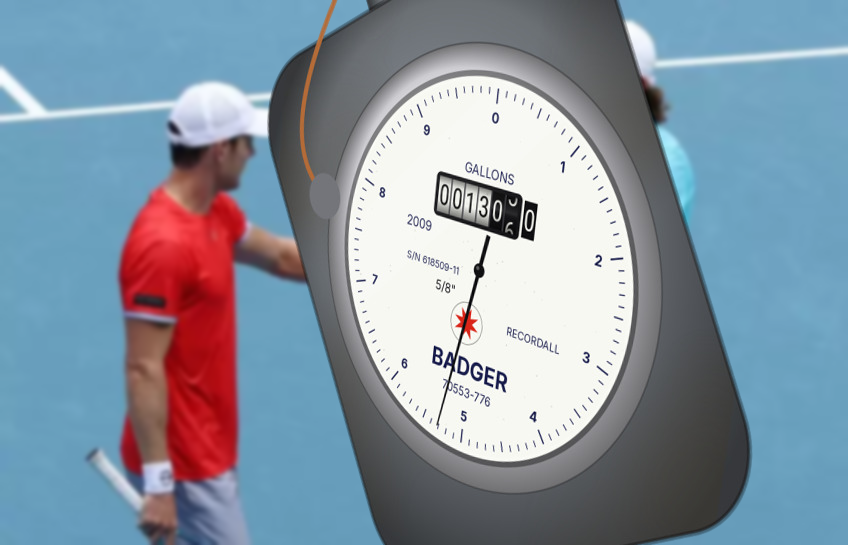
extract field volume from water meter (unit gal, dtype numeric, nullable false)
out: 13055.3 gal
